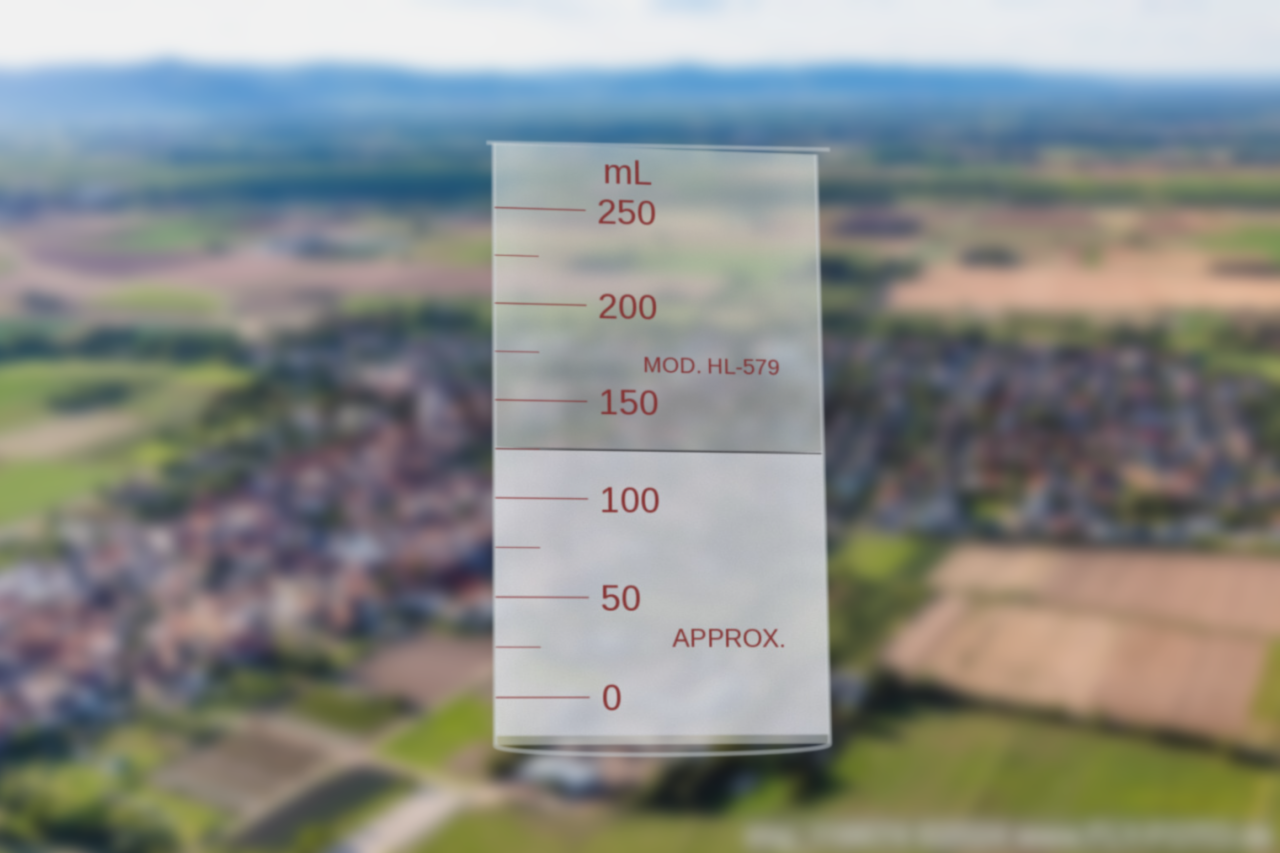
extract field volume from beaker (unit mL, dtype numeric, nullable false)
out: 125 mL
